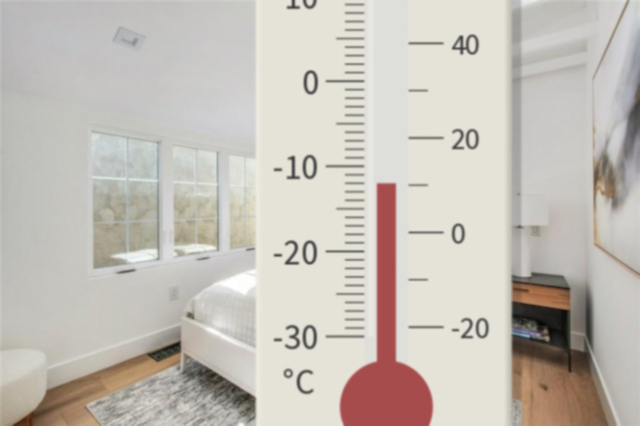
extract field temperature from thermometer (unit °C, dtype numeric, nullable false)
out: -12 °C
